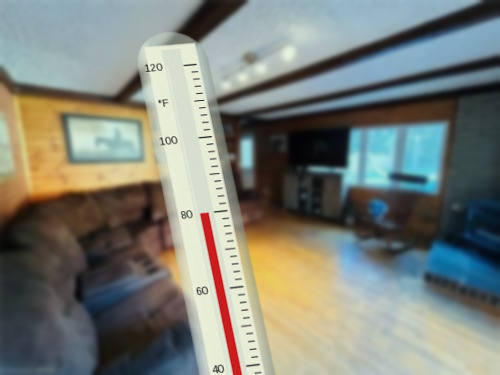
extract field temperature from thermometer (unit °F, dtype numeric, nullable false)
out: 80 °F
